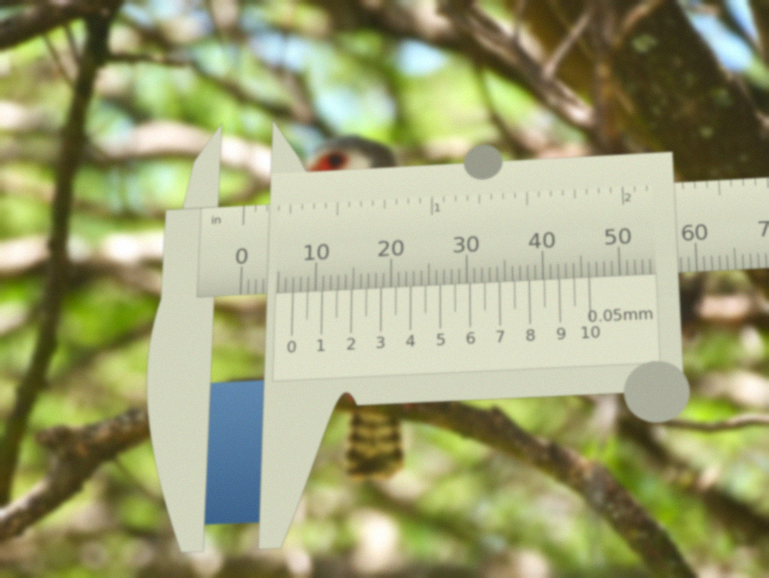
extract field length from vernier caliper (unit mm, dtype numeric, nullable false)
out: 7.0 mm
